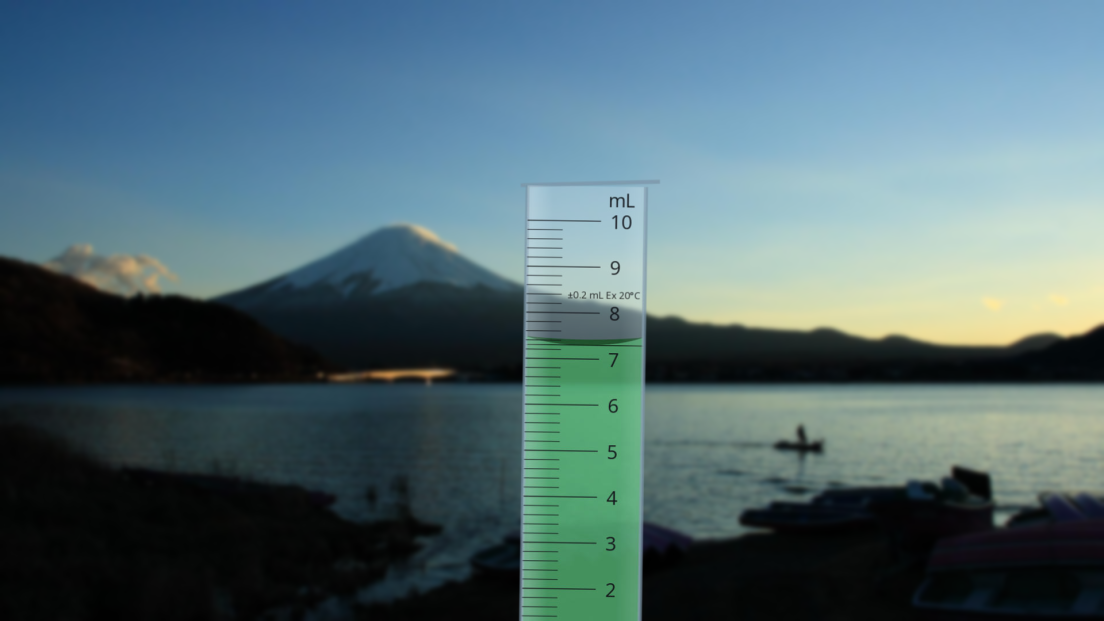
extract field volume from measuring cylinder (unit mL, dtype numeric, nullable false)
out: 7.3 mL
